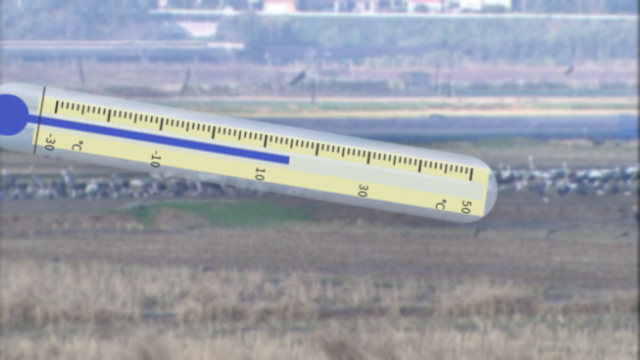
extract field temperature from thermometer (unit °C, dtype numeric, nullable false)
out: 15 °C
